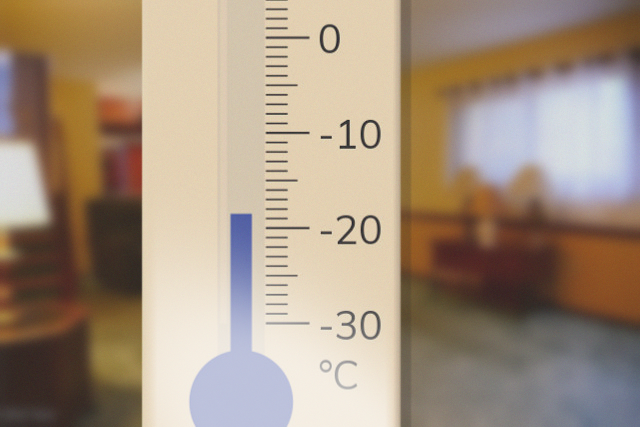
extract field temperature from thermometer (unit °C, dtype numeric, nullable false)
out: -18.5 °C
